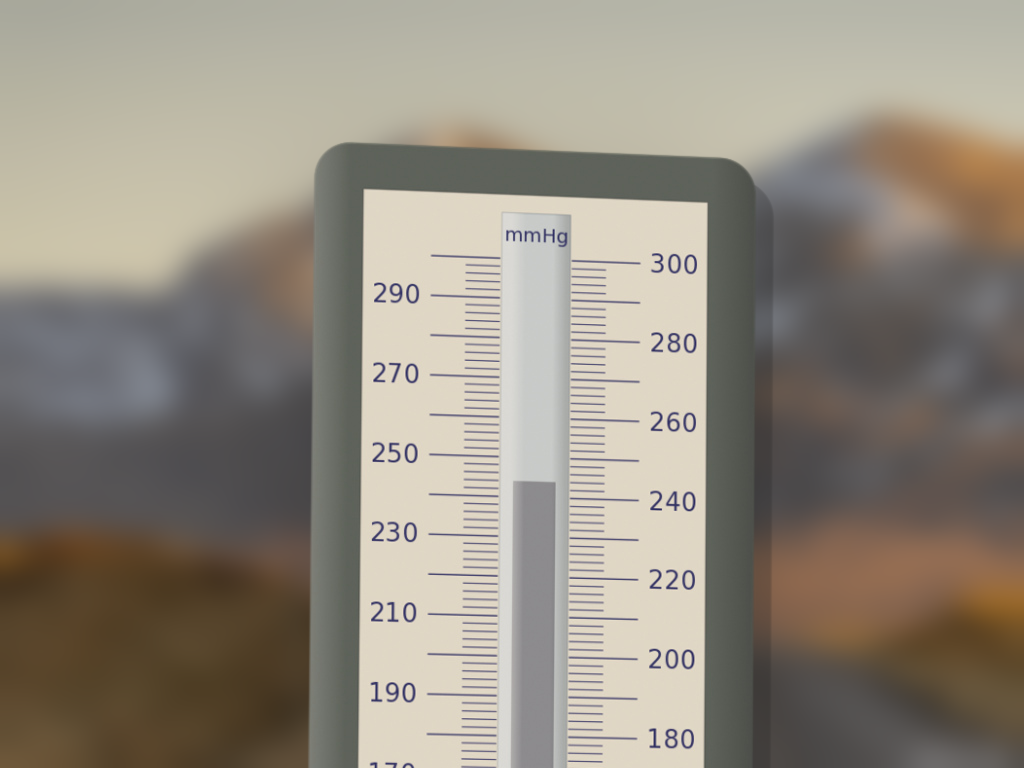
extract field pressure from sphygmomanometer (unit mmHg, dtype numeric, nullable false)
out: 244 mmHg
